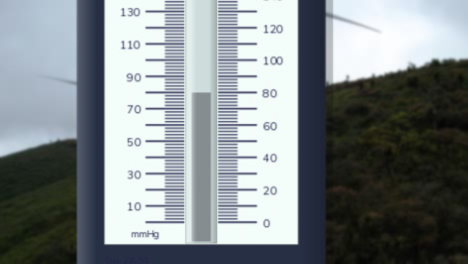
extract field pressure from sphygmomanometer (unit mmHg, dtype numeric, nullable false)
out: 80 mmHg
